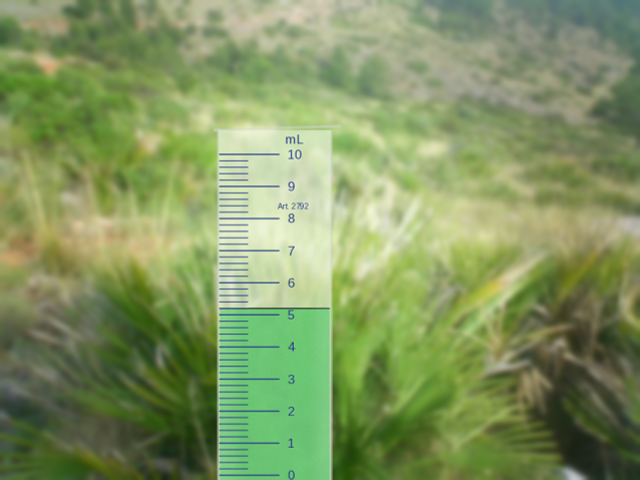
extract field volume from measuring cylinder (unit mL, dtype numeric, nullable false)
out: 5.2 mL
